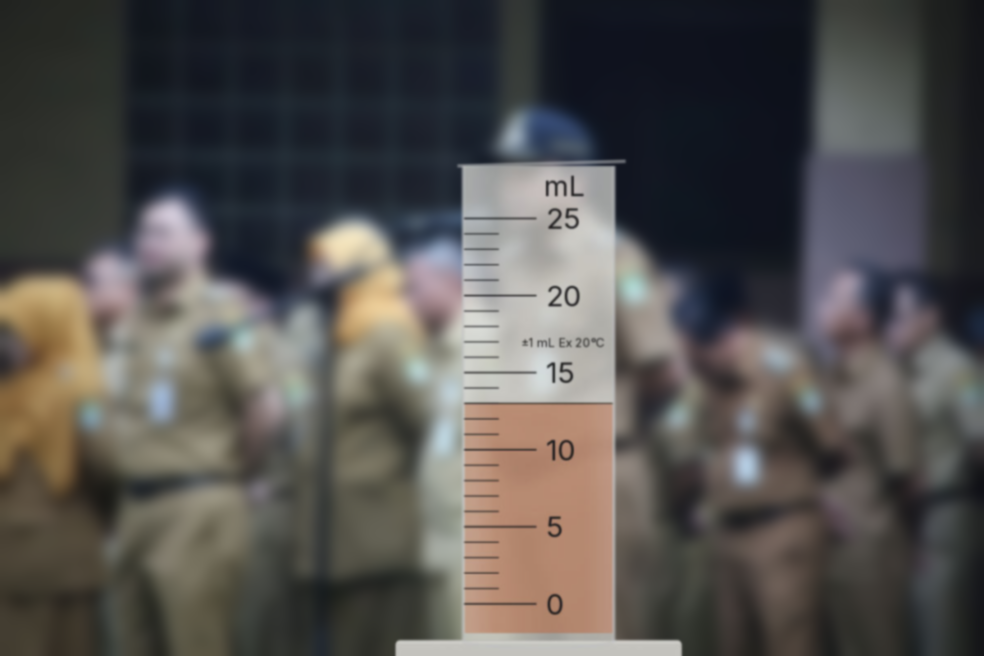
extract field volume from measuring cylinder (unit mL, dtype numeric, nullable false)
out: 13 mL
